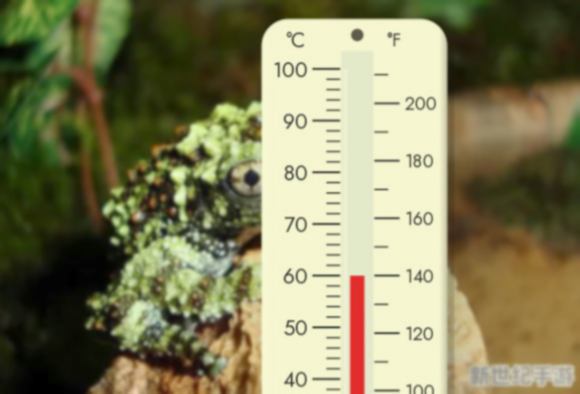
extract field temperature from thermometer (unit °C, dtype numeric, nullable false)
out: 60 °C
